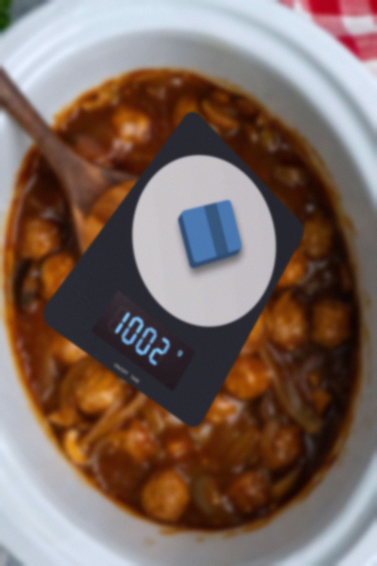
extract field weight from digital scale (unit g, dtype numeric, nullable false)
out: 1002 g
